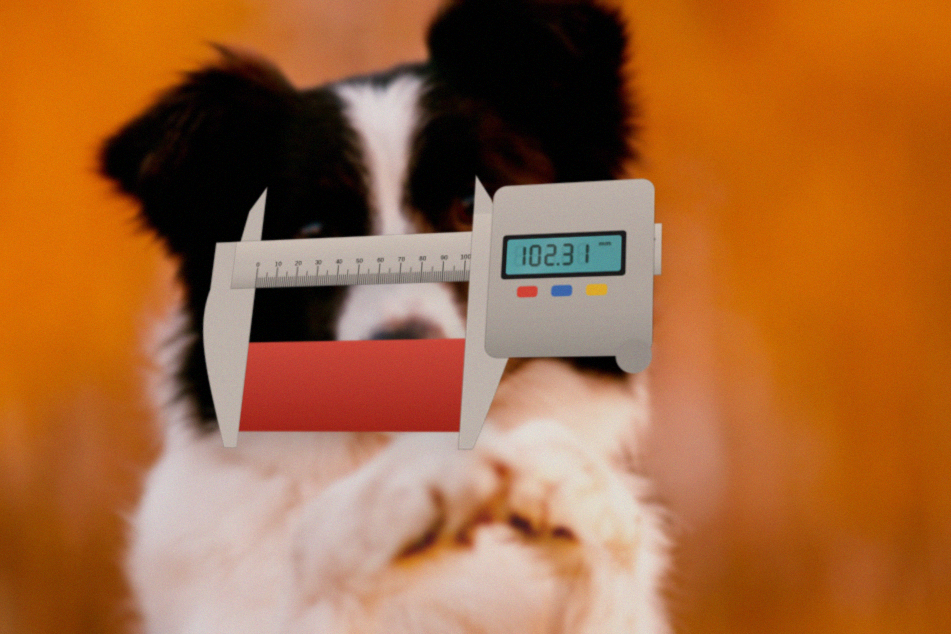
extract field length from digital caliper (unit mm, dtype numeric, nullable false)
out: 102.31 mm
